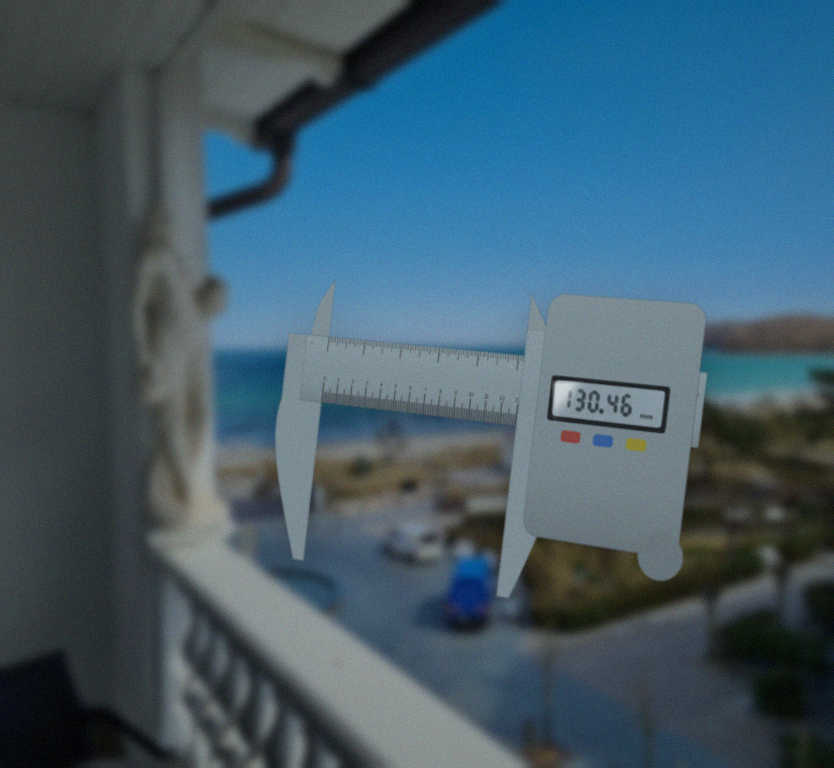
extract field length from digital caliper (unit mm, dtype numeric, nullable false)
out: 130.46 mm
